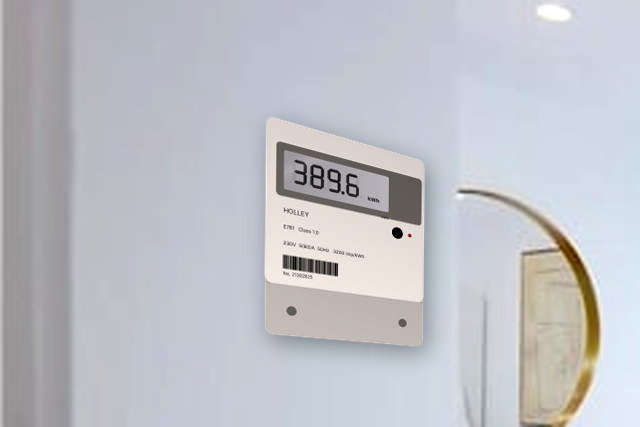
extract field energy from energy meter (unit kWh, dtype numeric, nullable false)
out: 389.6 kWh
